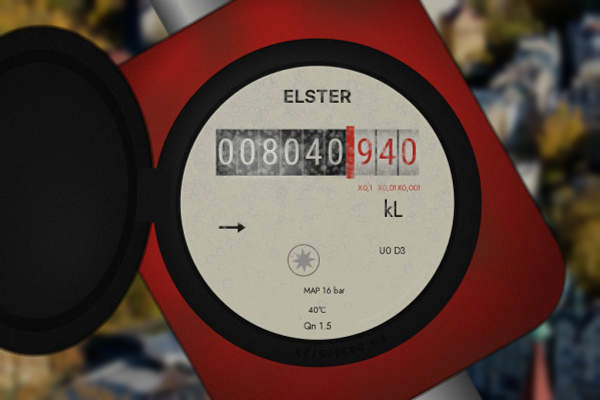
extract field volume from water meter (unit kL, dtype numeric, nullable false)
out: 8040.940 kL
